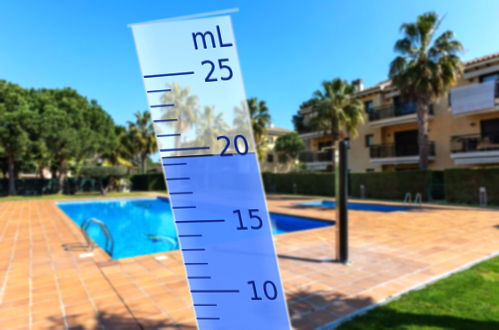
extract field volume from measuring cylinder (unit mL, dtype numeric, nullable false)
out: 19.5 mL
